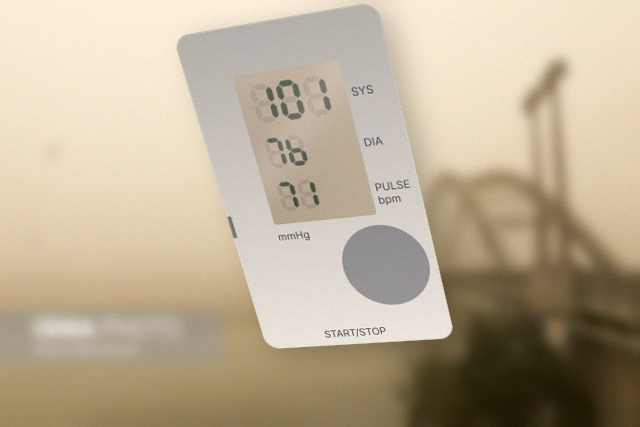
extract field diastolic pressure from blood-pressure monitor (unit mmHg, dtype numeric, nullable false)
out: 76 mmHg
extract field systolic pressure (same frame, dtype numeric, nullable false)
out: 101 mmHg
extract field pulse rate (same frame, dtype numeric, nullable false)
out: 71 bpm
